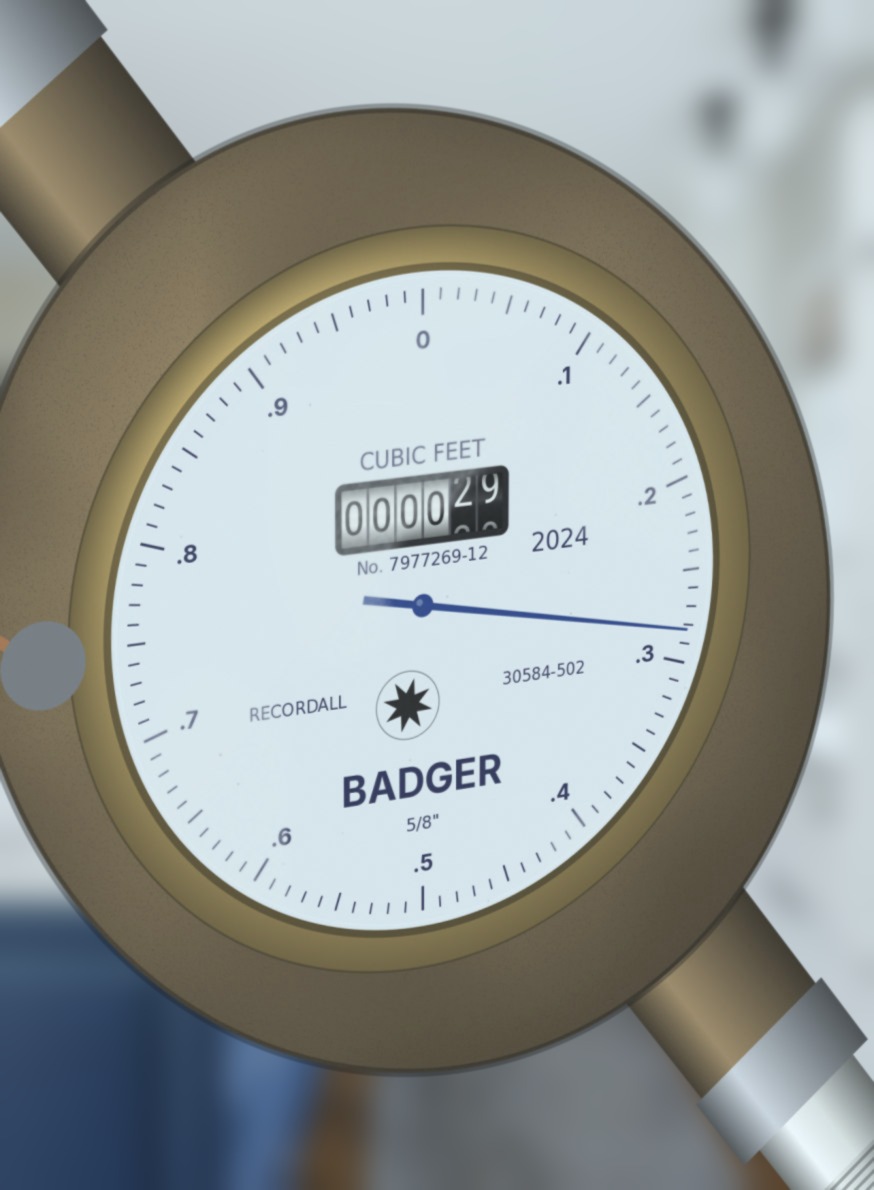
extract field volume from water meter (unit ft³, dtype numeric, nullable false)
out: 29.28 ft³
